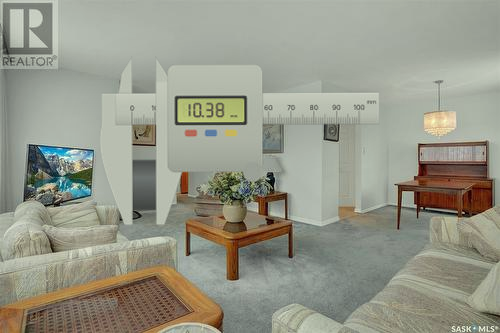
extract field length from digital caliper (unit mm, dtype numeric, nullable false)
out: 10.38 mm
